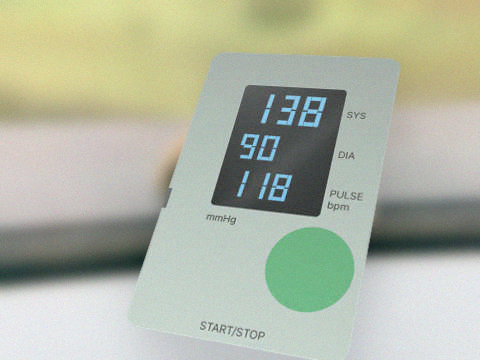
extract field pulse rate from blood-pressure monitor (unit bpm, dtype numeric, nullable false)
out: 118 bpm
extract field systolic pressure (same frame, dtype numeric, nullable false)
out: 138 mmHg
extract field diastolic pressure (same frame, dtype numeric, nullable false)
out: 90 mmHg
